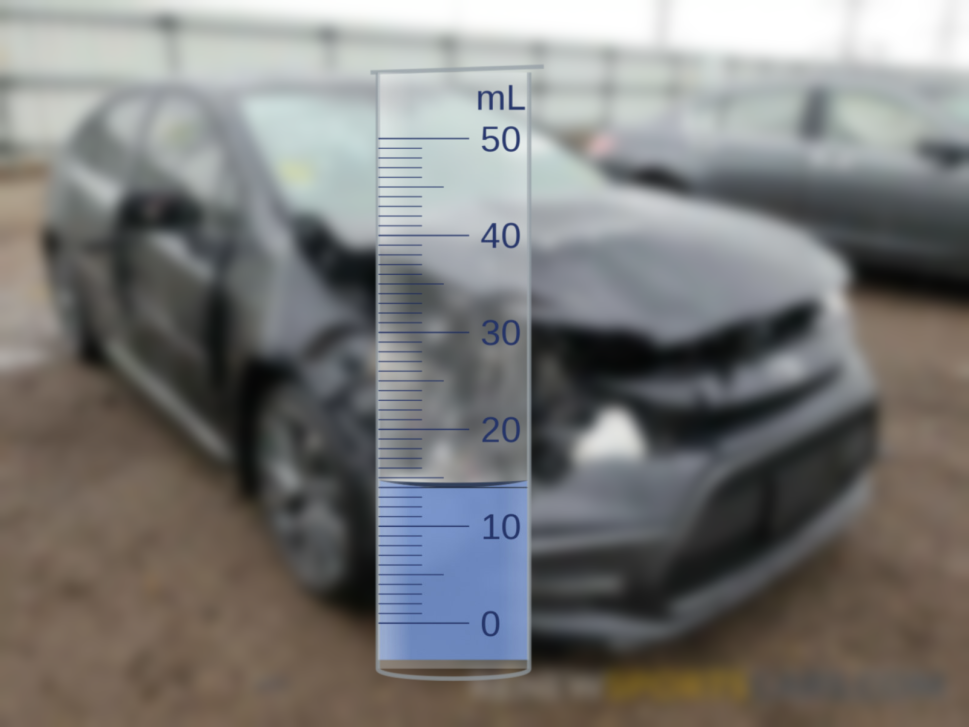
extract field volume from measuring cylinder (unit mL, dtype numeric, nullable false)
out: 14 mL
